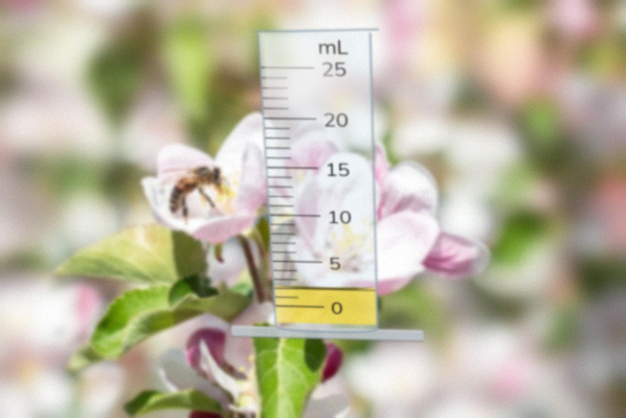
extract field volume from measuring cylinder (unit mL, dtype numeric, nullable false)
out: 2 mL
